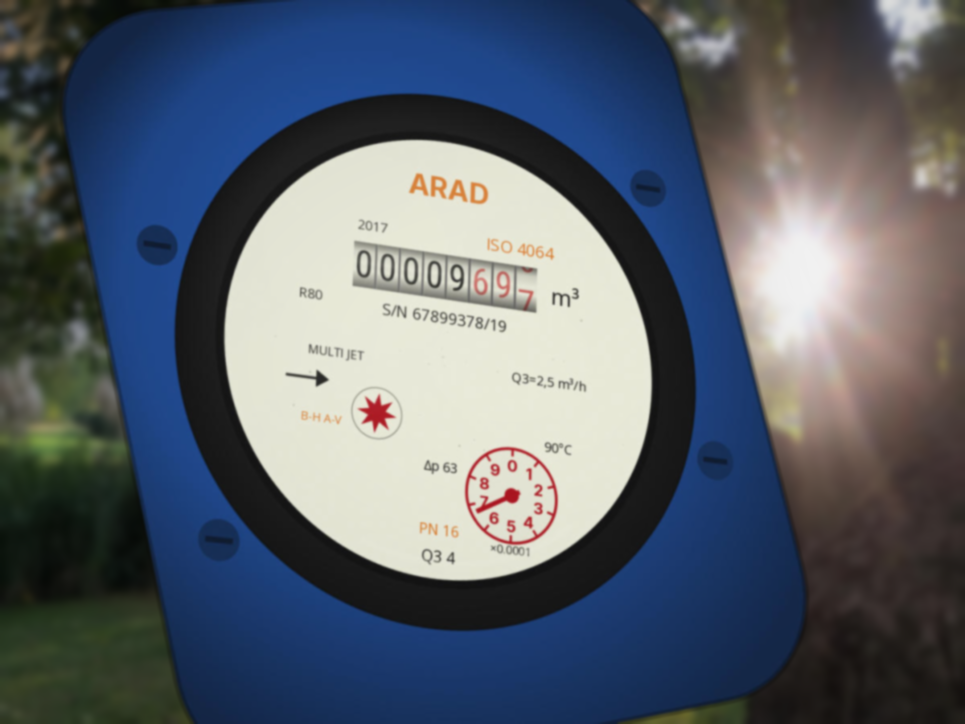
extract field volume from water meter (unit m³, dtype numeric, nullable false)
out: 9.6966 m³
